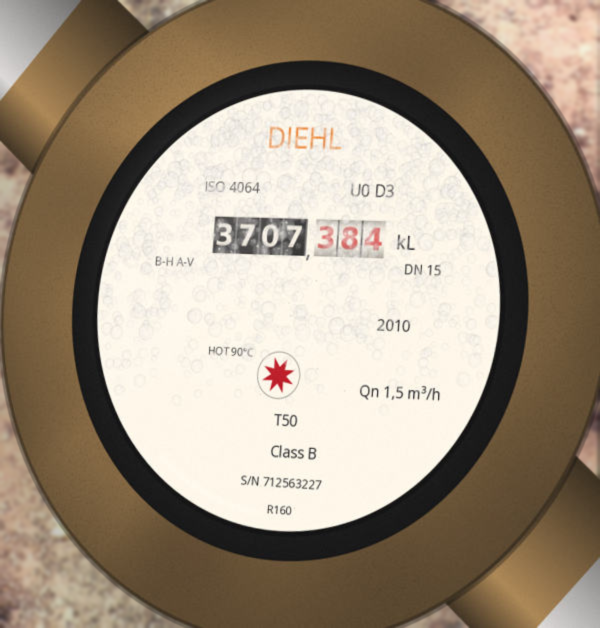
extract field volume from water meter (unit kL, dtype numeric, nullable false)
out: 3707.384 kL
